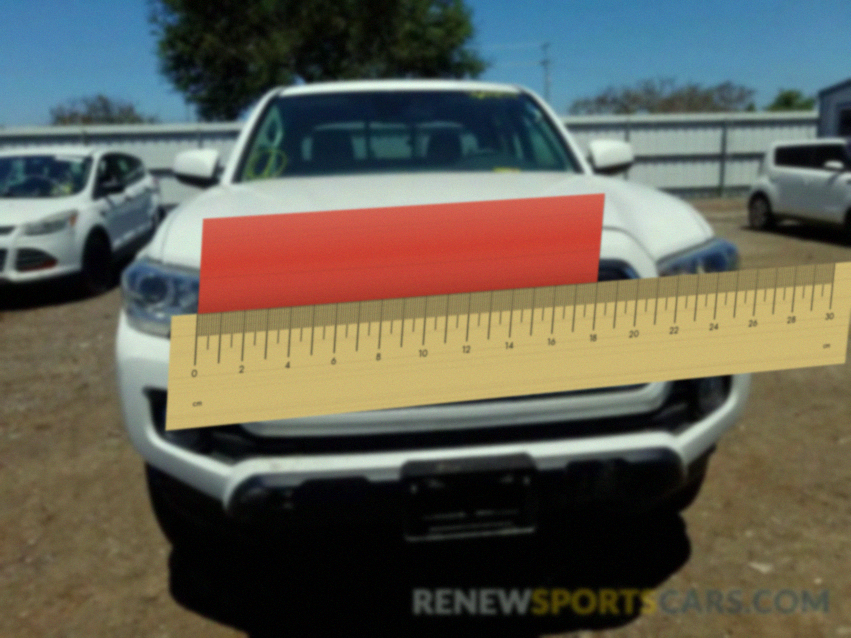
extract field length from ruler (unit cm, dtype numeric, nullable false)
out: 18 cm
